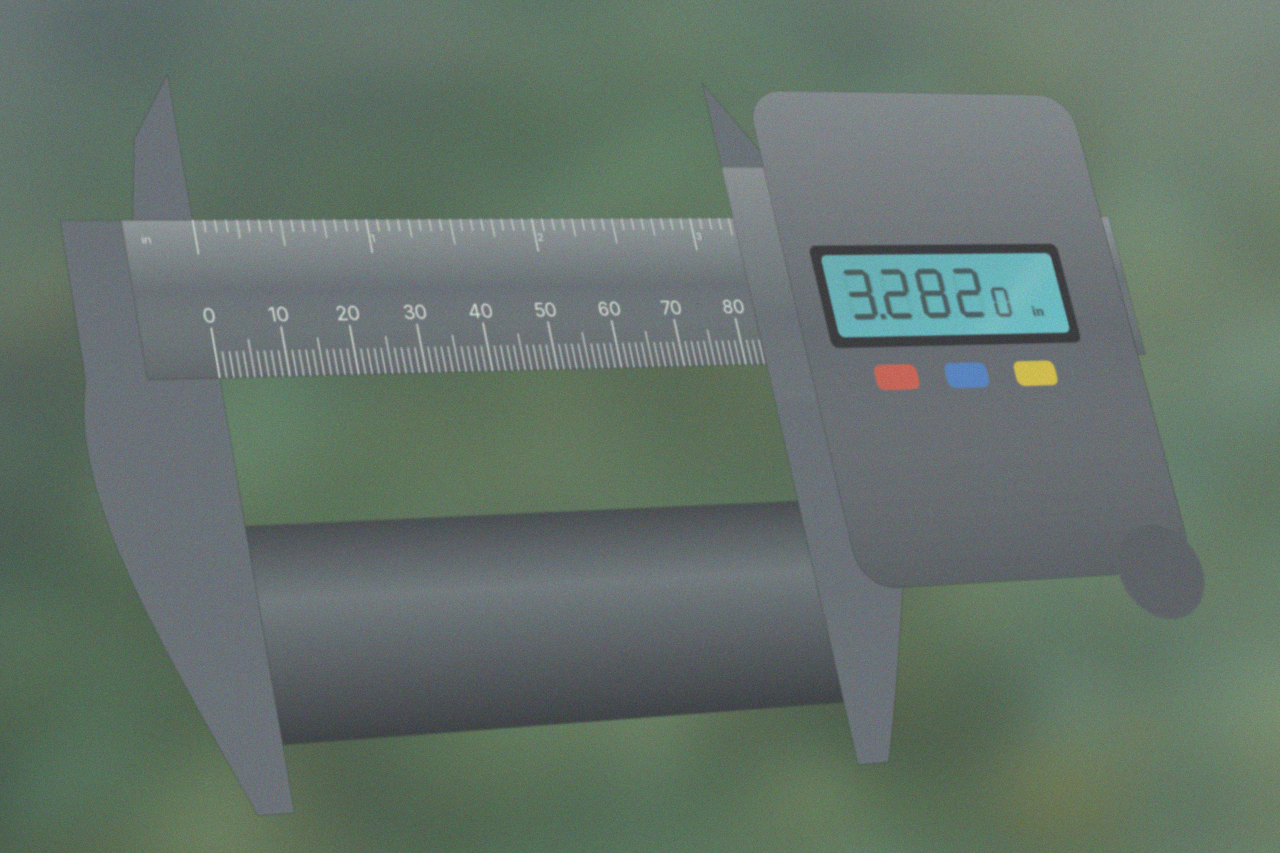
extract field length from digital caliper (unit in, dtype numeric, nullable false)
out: 3.2820 in
